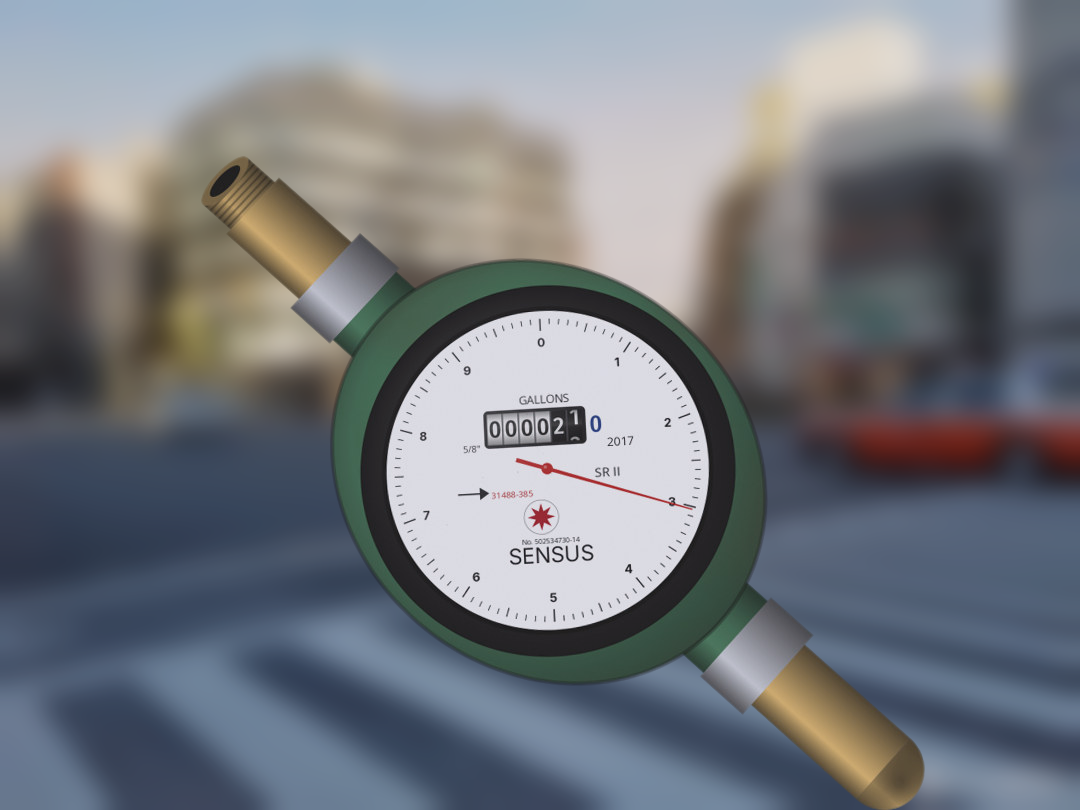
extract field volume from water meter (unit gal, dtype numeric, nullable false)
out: 213.0 gal
